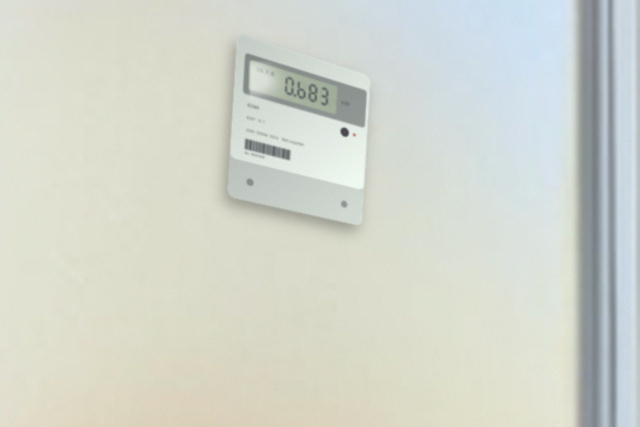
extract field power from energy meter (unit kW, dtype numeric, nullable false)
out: 0.683 kW
